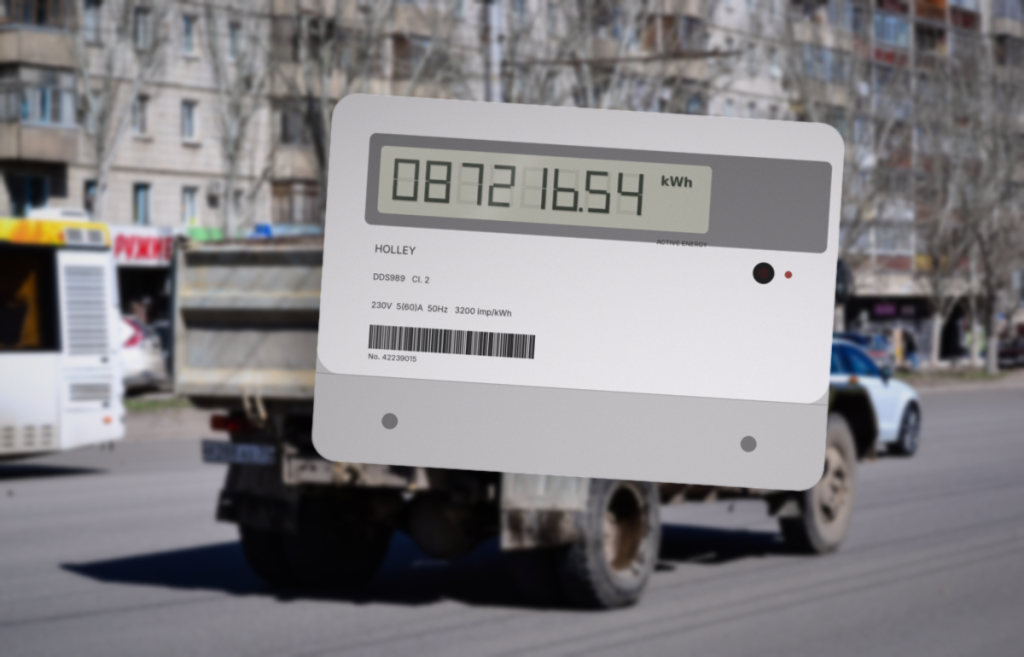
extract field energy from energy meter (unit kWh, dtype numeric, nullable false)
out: 87216.54 kWh
